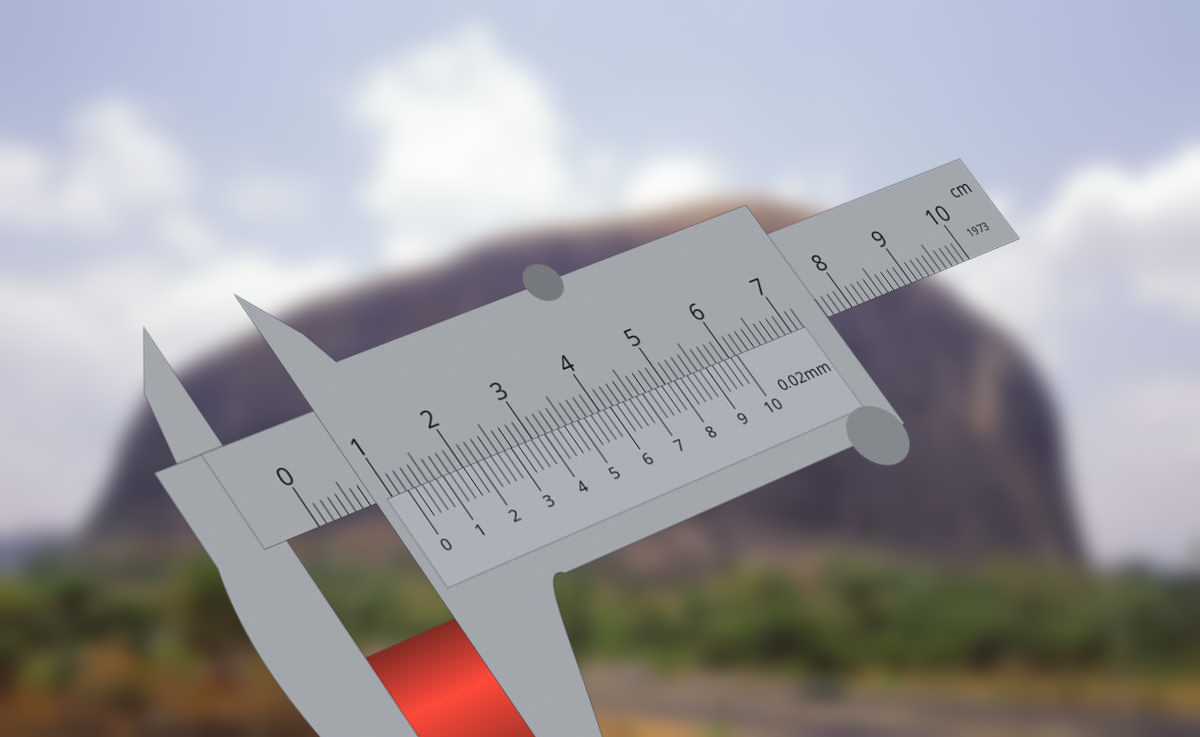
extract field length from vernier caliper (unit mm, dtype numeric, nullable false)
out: 12.2 mm
